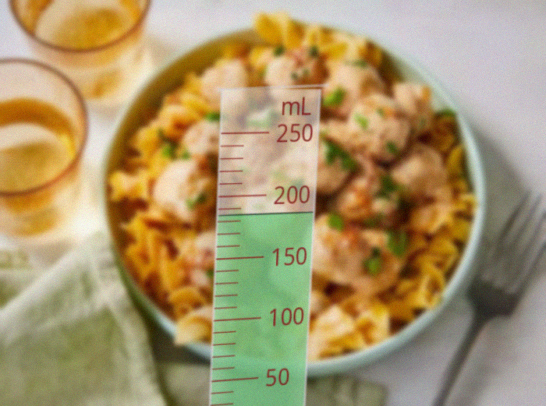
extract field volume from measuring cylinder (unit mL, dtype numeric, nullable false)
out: 185 mL
